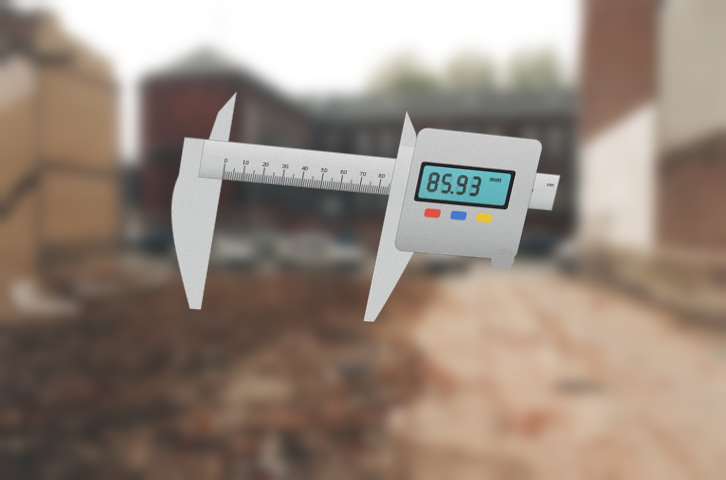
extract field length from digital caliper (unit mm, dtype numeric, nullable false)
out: 85.93 mm
